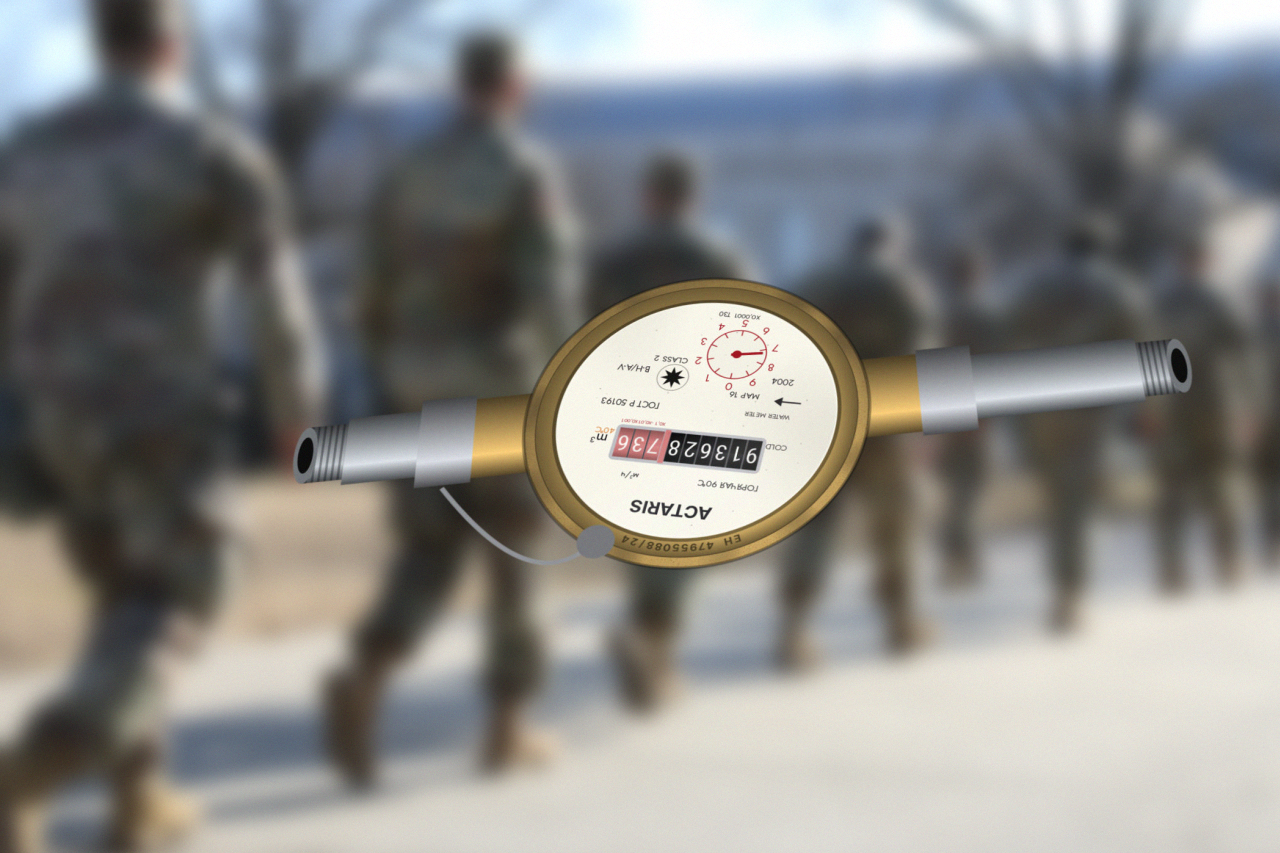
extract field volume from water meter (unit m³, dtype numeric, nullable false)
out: 913628.7367 m³
